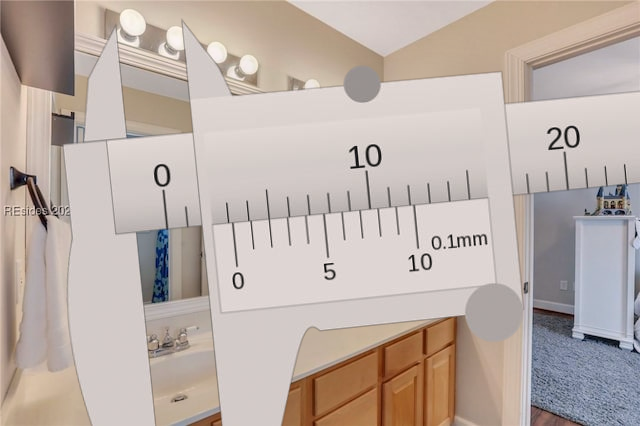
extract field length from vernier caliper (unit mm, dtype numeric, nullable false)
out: 3.2 mm
